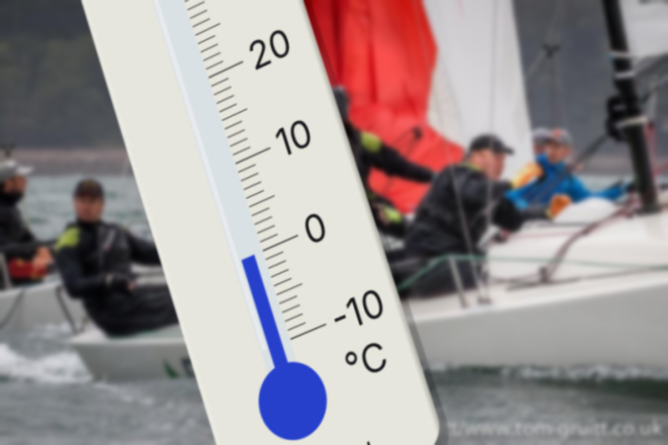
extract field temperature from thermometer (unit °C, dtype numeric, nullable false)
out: 0 °C
